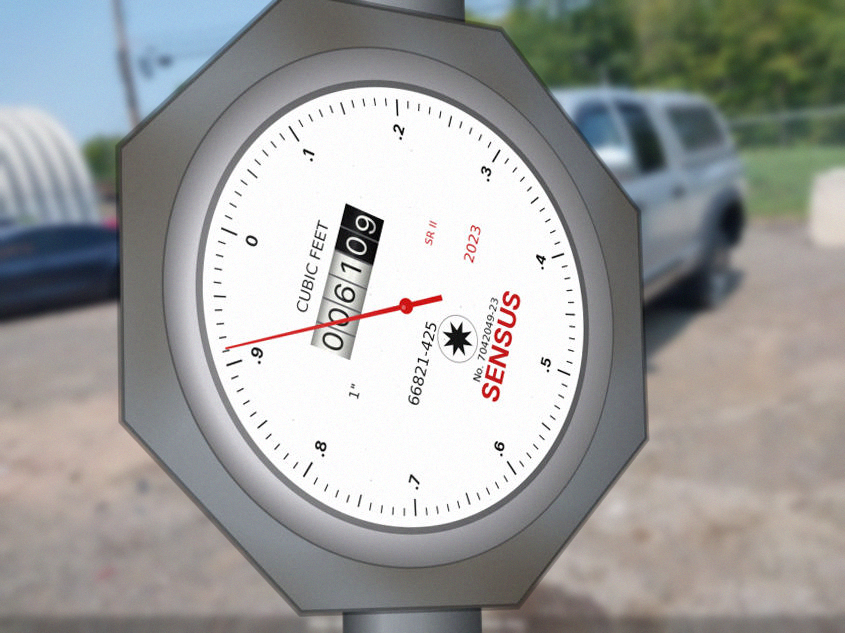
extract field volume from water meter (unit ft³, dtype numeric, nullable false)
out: 6108.91 ft³
